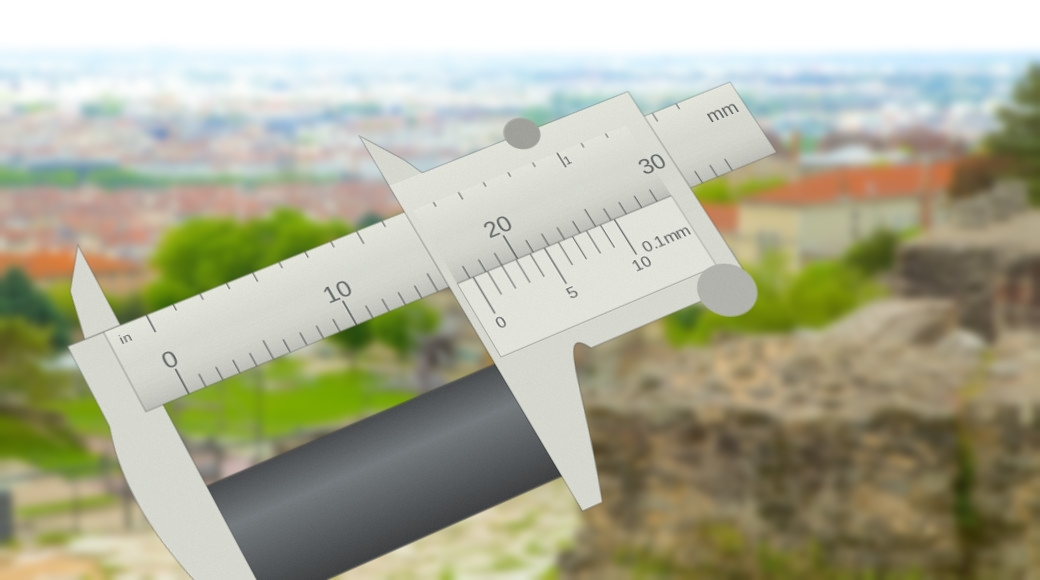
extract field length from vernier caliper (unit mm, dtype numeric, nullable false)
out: 17.2 mm
